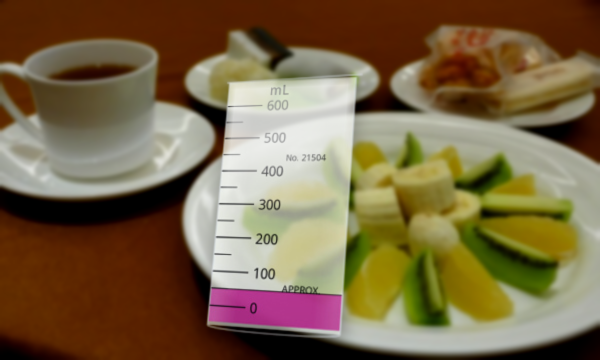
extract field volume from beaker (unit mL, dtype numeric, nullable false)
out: 50 mL
